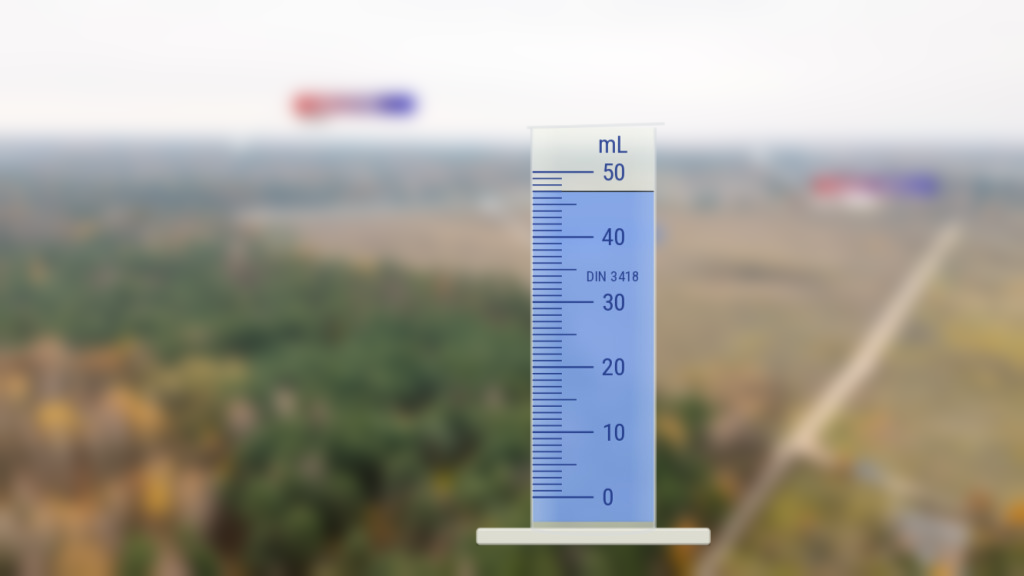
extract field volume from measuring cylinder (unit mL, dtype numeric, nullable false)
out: 47 mL
